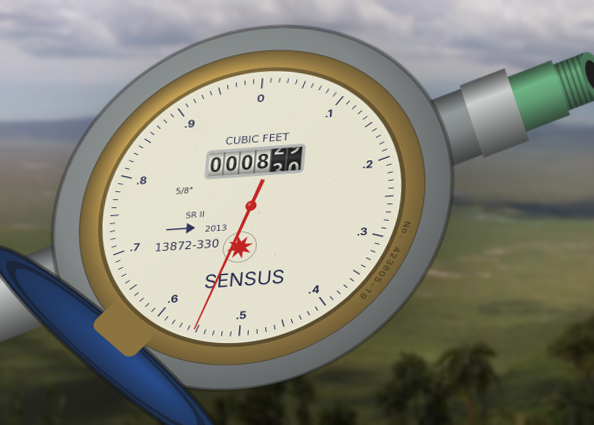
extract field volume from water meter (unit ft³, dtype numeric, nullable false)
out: 829.55 ft³
